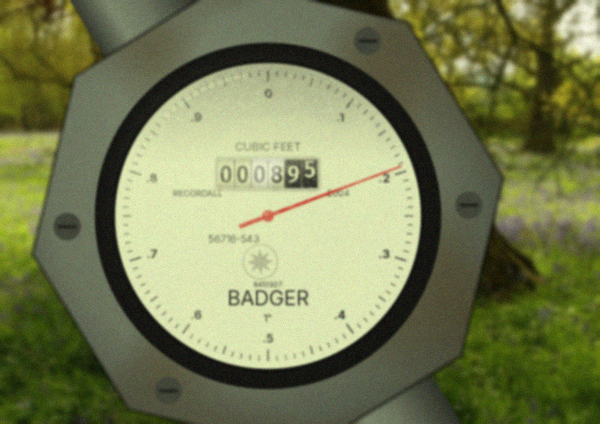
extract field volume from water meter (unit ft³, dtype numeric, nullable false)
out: 895.19 ft³
